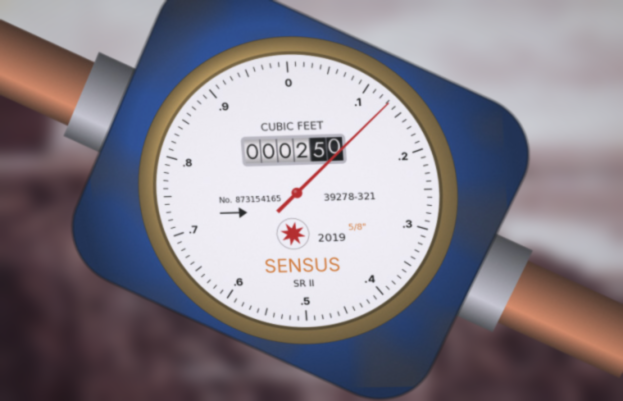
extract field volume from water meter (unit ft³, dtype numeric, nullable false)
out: 250.13 ft³
